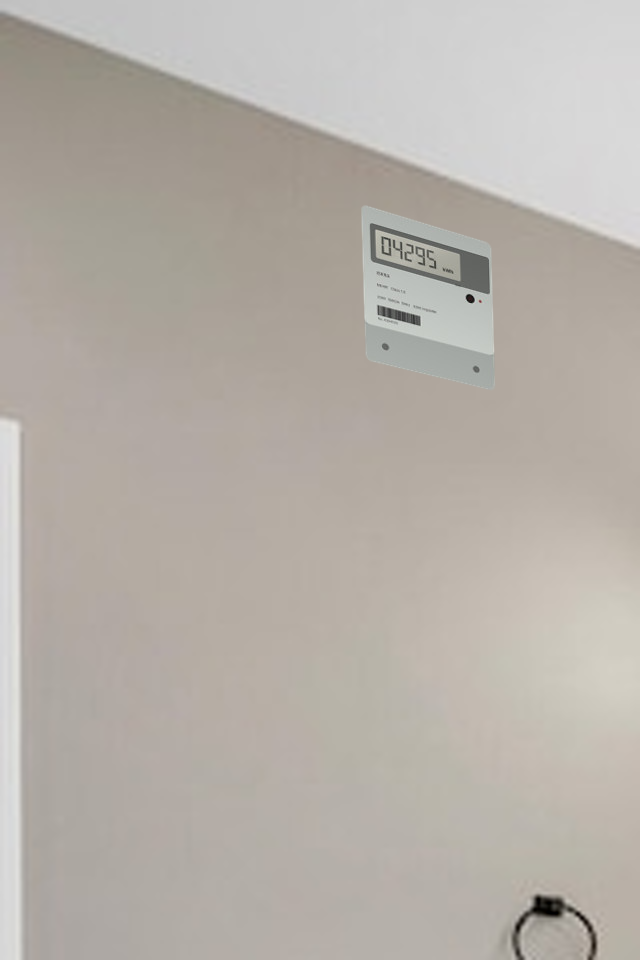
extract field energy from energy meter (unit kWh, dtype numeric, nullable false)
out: 4295 kWh
